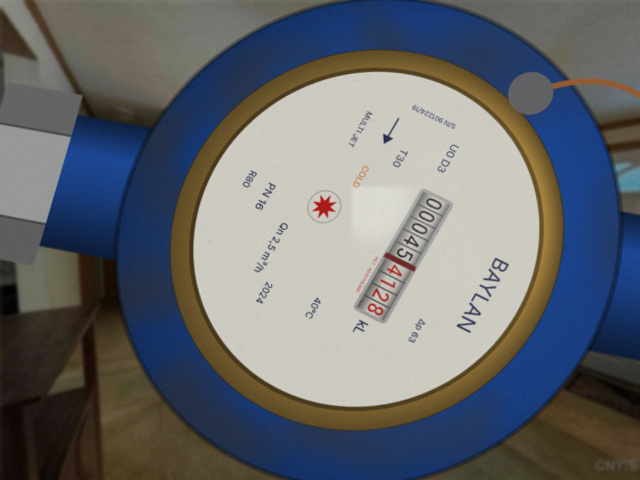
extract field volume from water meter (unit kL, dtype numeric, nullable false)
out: 45.4128 kL
